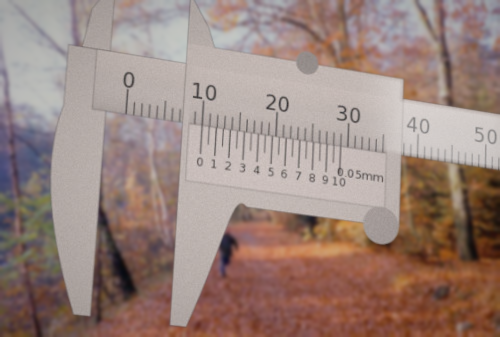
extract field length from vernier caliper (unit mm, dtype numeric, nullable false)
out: 10.0 mm
